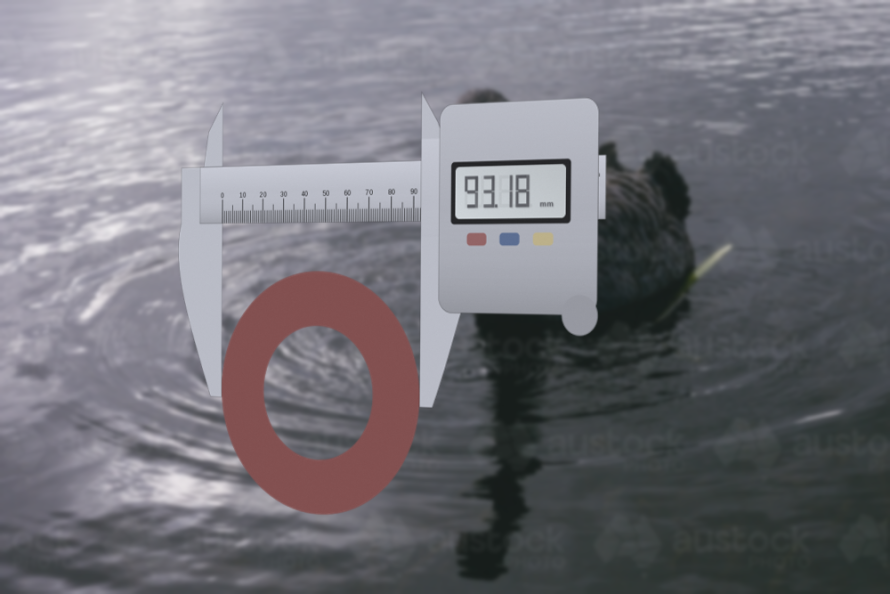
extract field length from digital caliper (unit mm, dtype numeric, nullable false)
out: 93.18 mm
